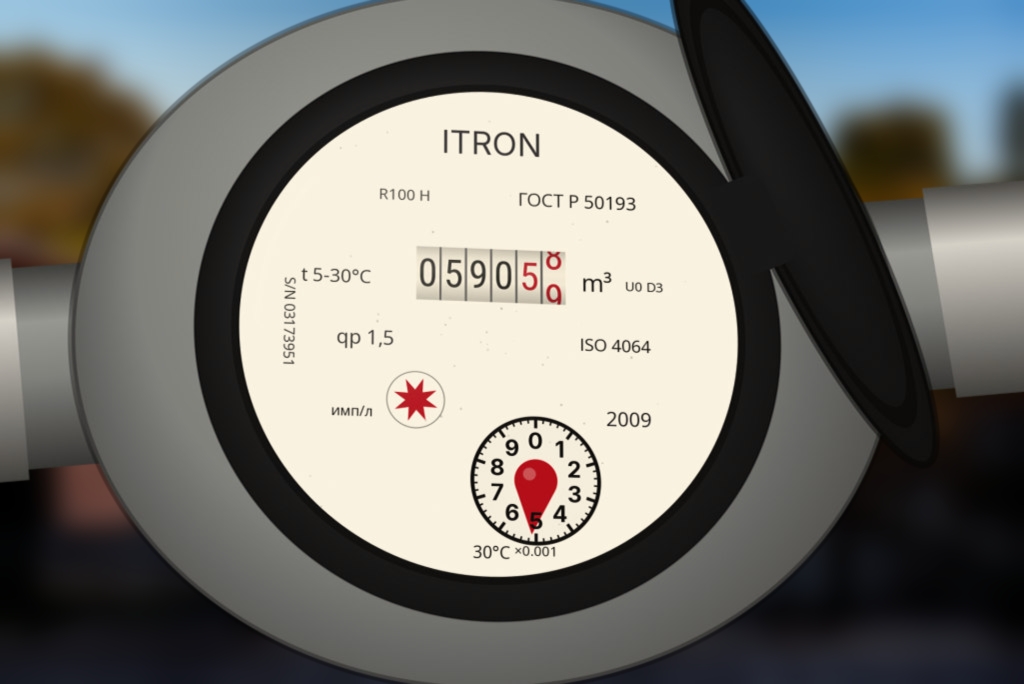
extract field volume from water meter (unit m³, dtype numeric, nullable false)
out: 590.585 m³
